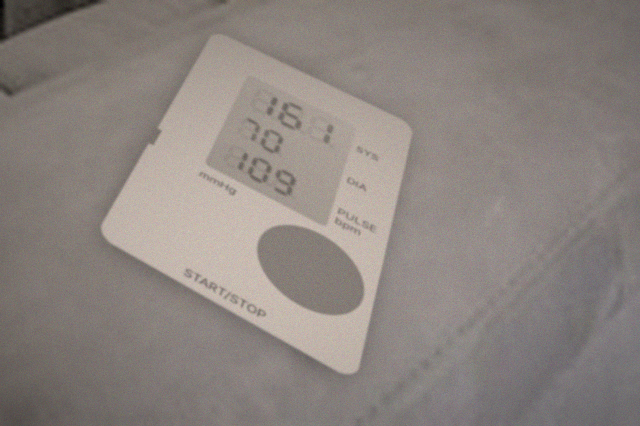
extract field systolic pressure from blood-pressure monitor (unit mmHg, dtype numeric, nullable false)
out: 161 mmHg
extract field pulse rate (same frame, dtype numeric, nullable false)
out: 109 bpm
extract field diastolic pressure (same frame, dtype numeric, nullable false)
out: 70 mmHg
